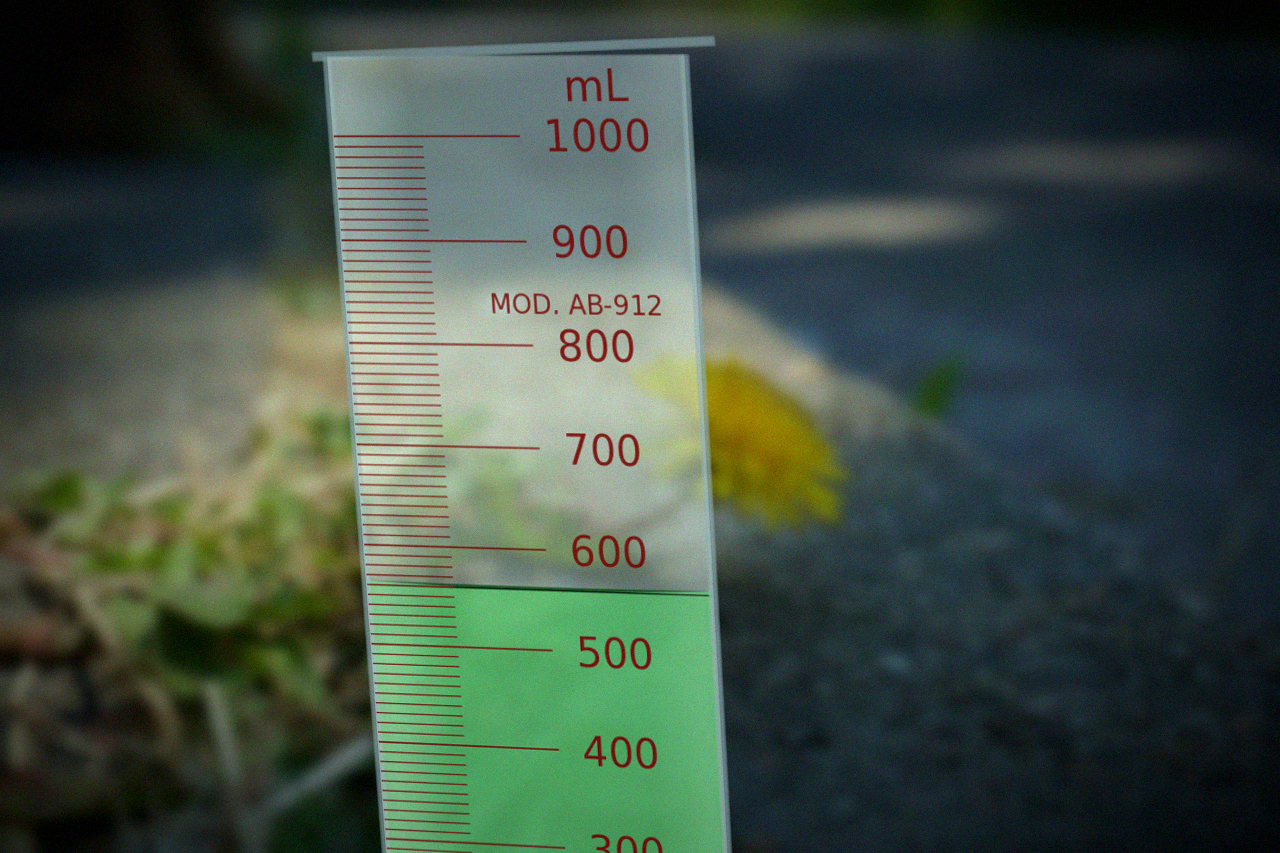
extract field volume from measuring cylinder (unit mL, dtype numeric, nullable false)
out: 560 mL
